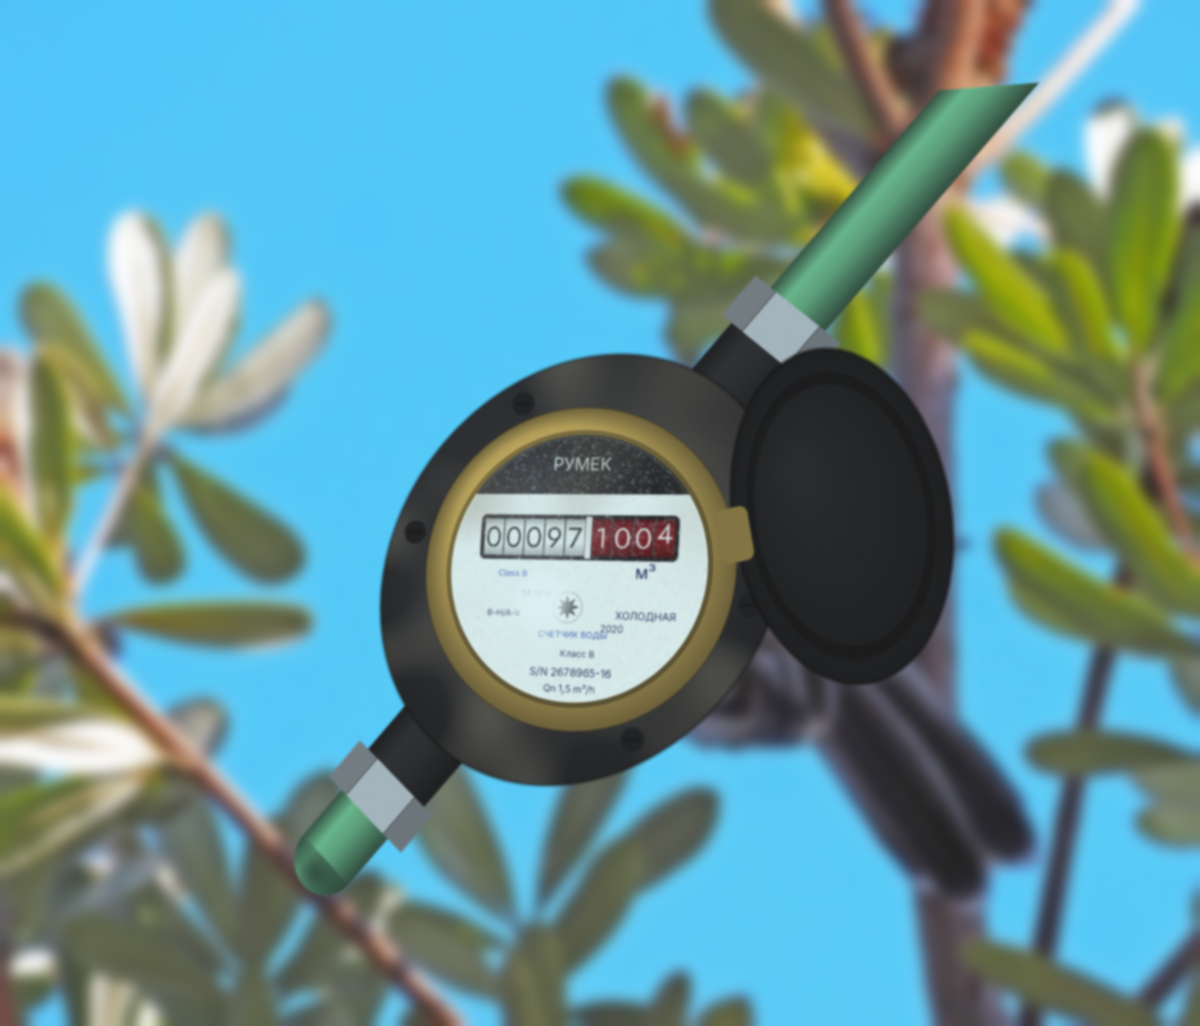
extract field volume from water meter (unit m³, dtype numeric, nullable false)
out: 97.1004 m³
